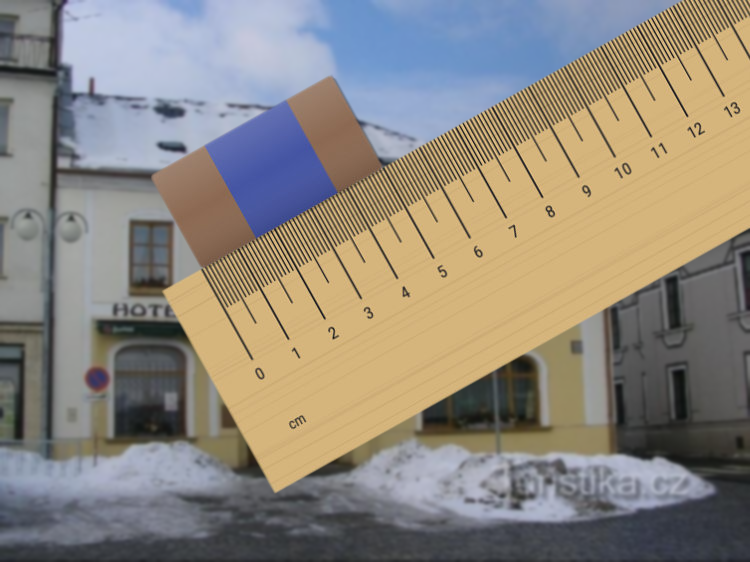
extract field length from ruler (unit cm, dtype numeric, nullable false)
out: 5 cm
